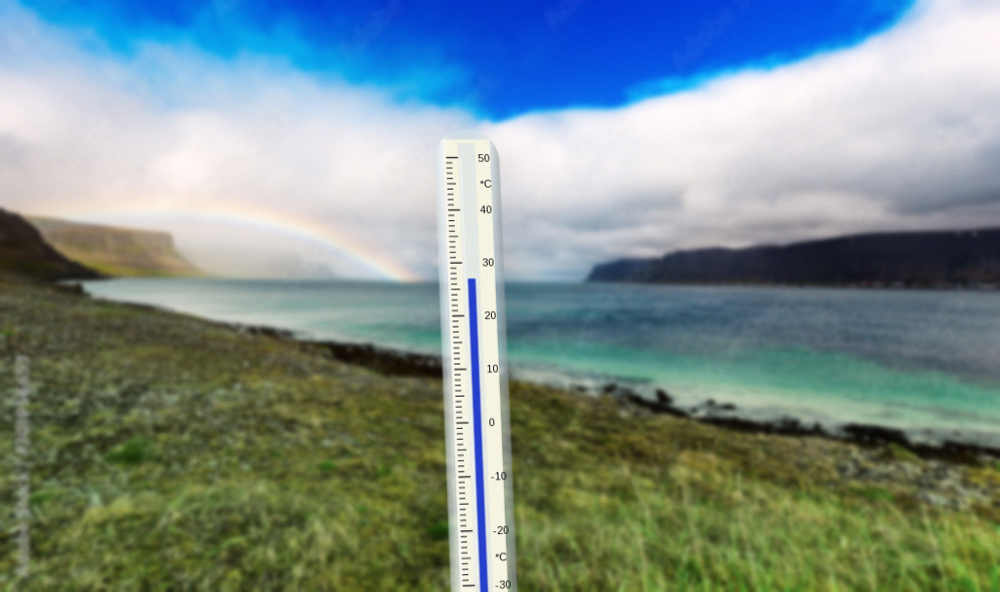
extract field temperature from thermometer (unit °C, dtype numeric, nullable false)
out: 27 °C
